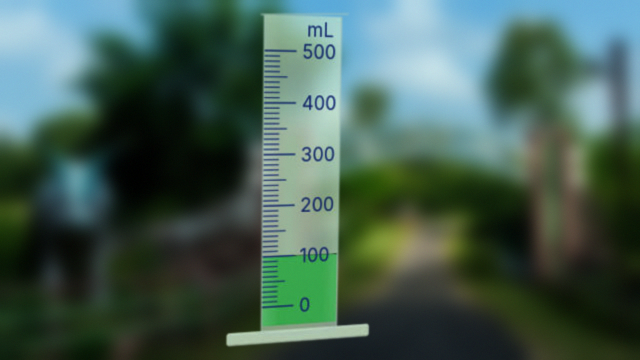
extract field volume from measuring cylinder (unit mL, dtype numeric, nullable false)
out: 100 mL
